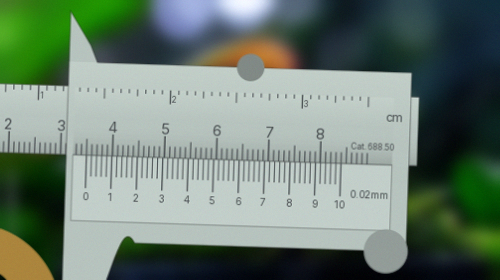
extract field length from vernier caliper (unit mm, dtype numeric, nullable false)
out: 35.0 mm
